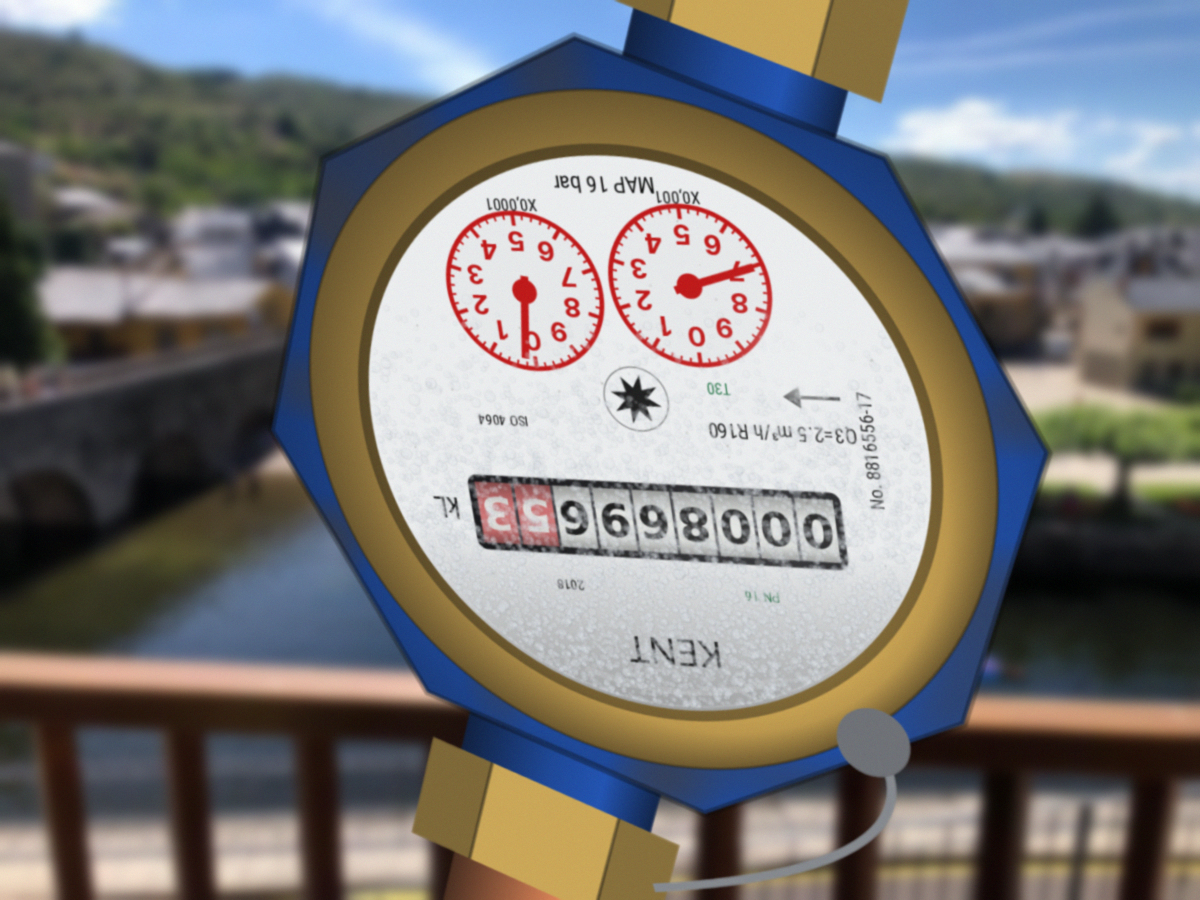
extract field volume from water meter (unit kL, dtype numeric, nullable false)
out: 8696.5370 kL
